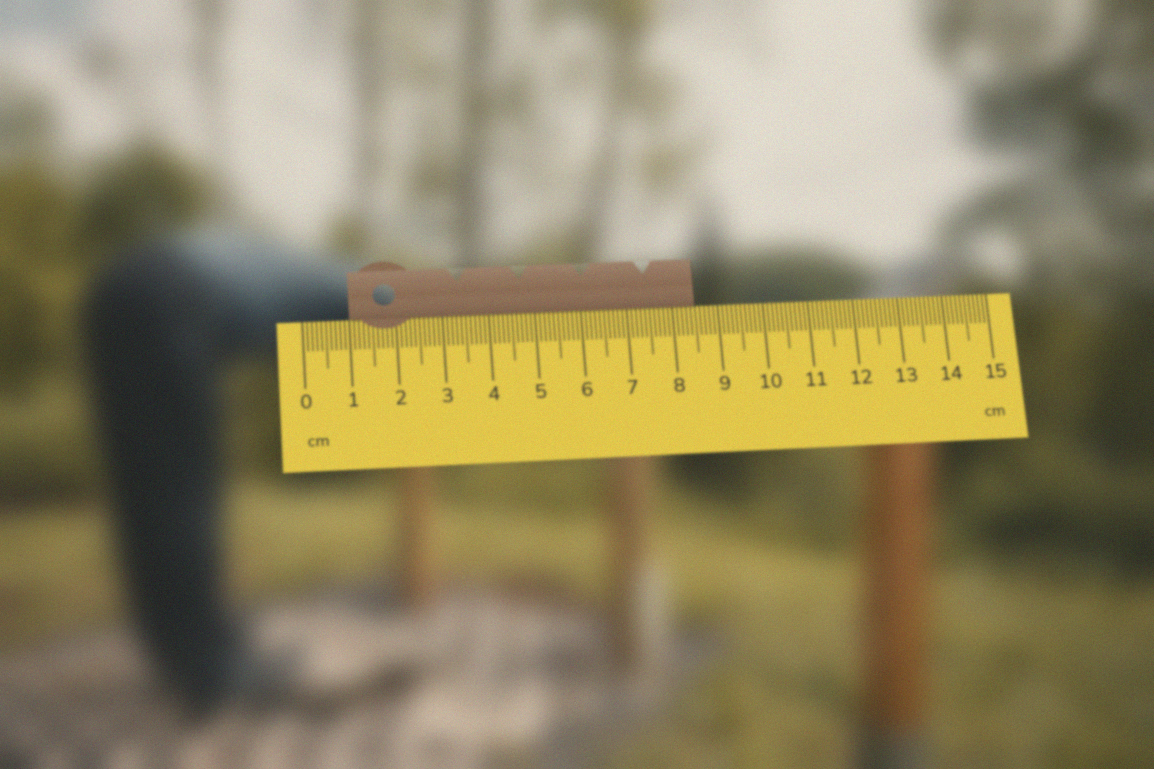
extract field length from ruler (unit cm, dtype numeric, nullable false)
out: 7.5 cm
